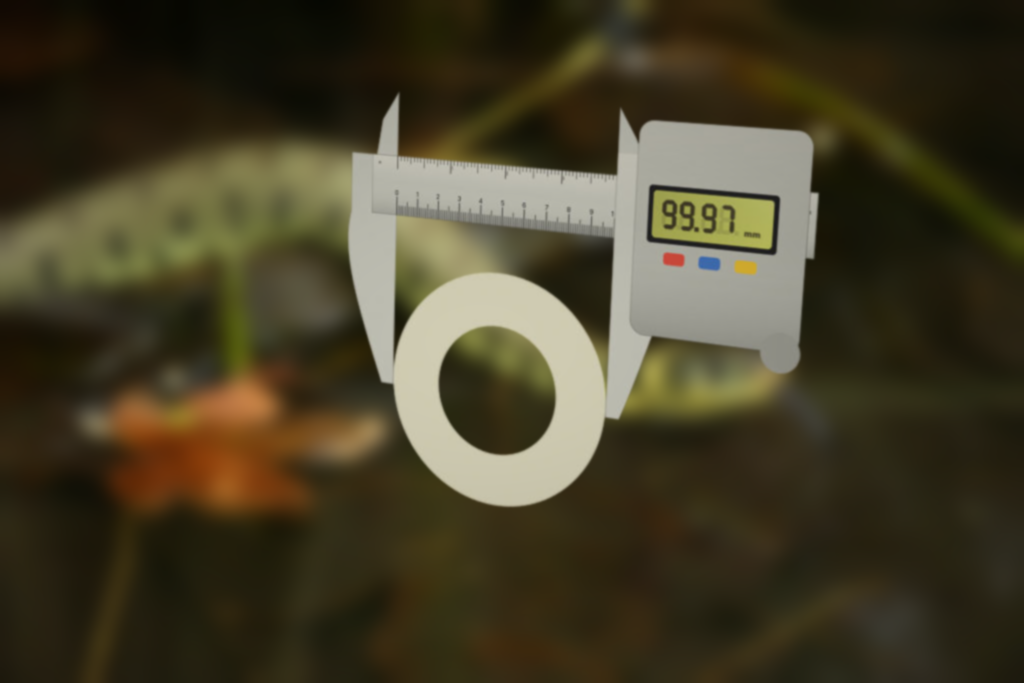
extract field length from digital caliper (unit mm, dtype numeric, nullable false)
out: 99.97 mm
